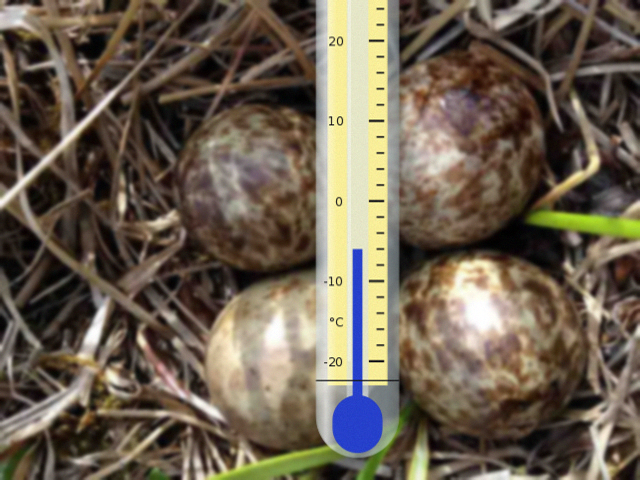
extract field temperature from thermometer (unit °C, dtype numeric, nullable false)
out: -6 °C
